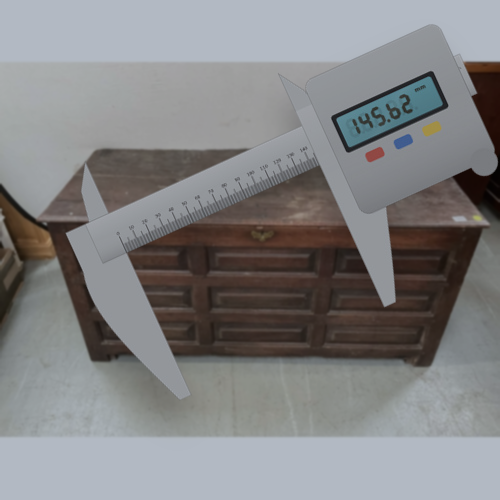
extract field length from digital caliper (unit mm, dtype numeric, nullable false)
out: 145.62 mm
